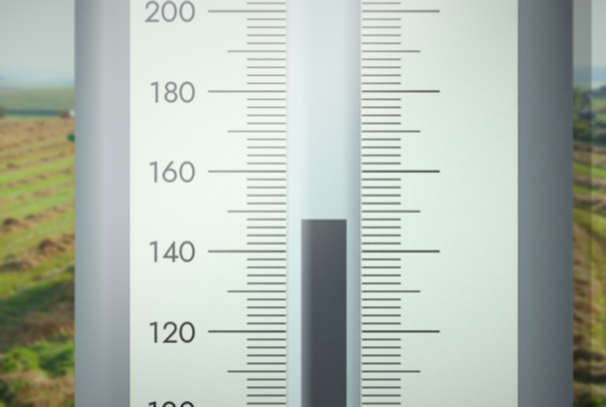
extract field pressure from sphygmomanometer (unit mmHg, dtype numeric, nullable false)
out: 148 mmHg
